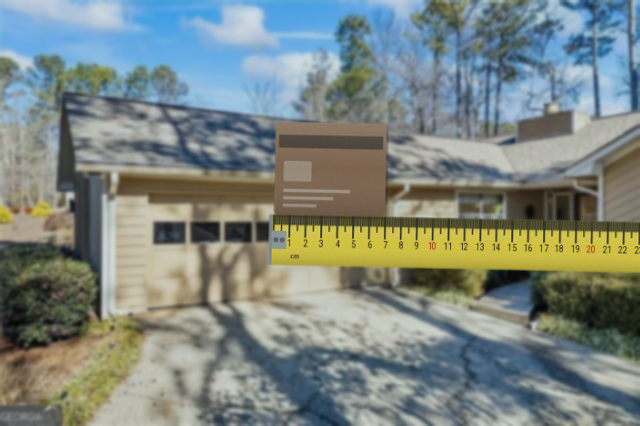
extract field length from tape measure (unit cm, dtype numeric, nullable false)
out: 7 cm
